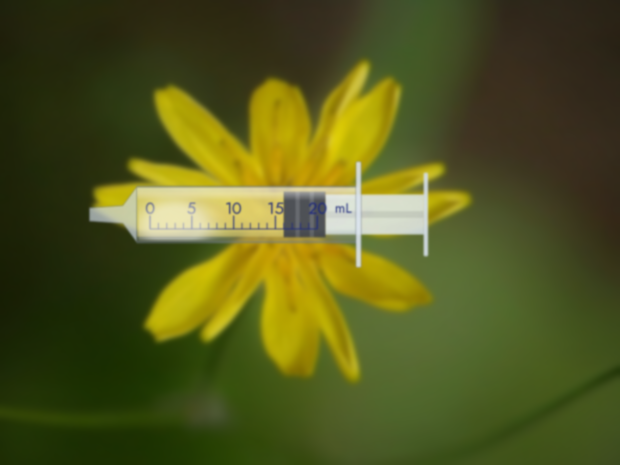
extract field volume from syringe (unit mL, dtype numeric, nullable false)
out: 16 mL
